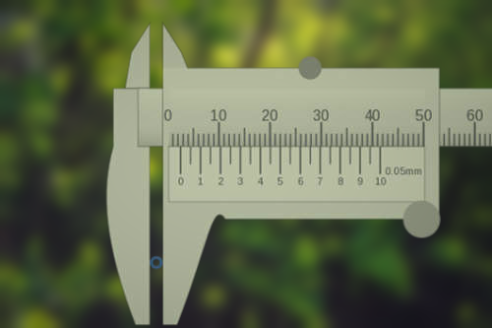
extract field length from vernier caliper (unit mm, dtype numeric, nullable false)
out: 2.5 mm
